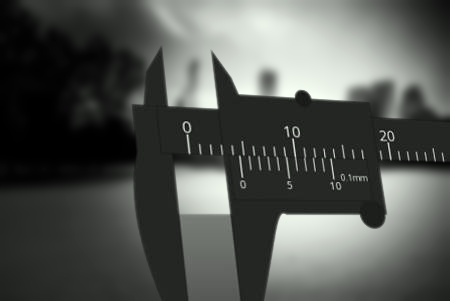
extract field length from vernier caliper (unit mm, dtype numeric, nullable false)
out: 4.6 mm
